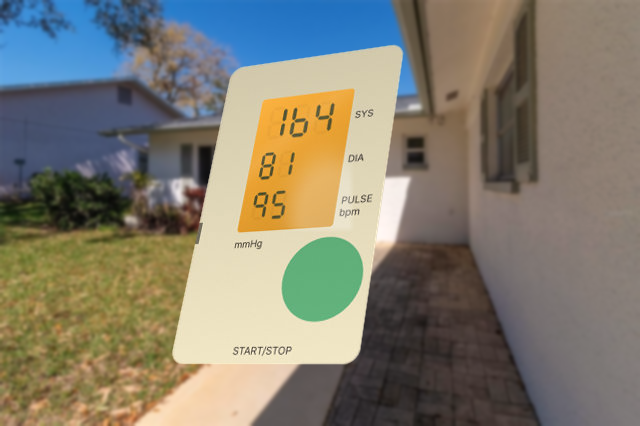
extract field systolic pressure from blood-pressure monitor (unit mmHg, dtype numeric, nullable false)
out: 164 mmHg
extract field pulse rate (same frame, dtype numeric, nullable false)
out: 95 bpm
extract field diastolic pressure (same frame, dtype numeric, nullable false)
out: 81 mmHg
